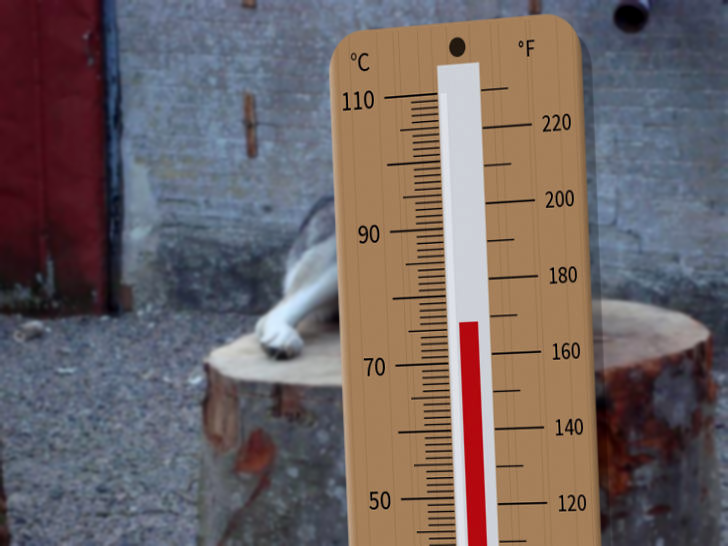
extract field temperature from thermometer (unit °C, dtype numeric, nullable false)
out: 76 °C
